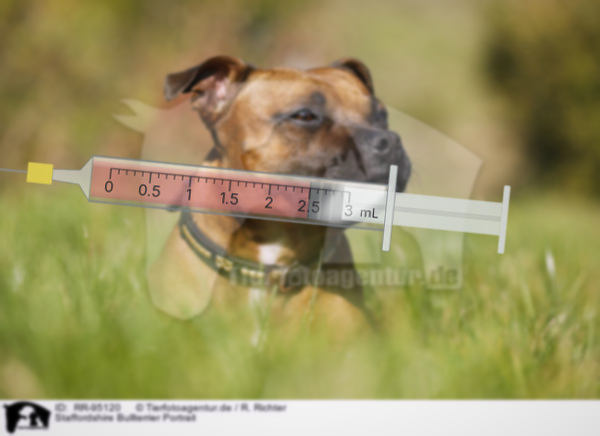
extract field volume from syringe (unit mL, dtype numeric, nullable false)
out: 2.5 mL
